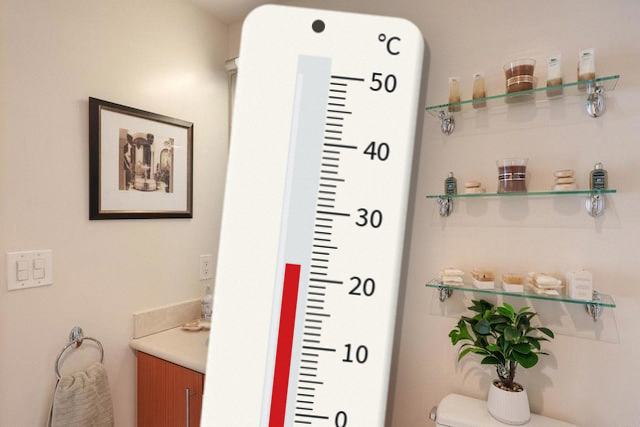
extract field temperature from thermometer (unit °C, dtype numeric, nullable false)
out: 22 °C
